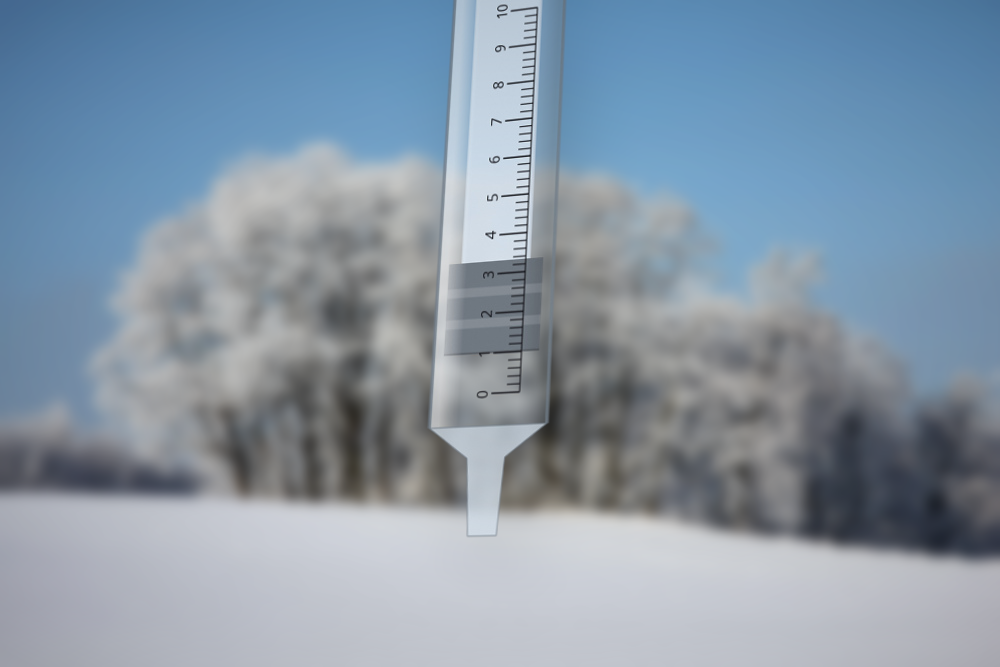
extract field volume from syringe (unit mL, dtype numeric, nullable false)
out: 1 mL
